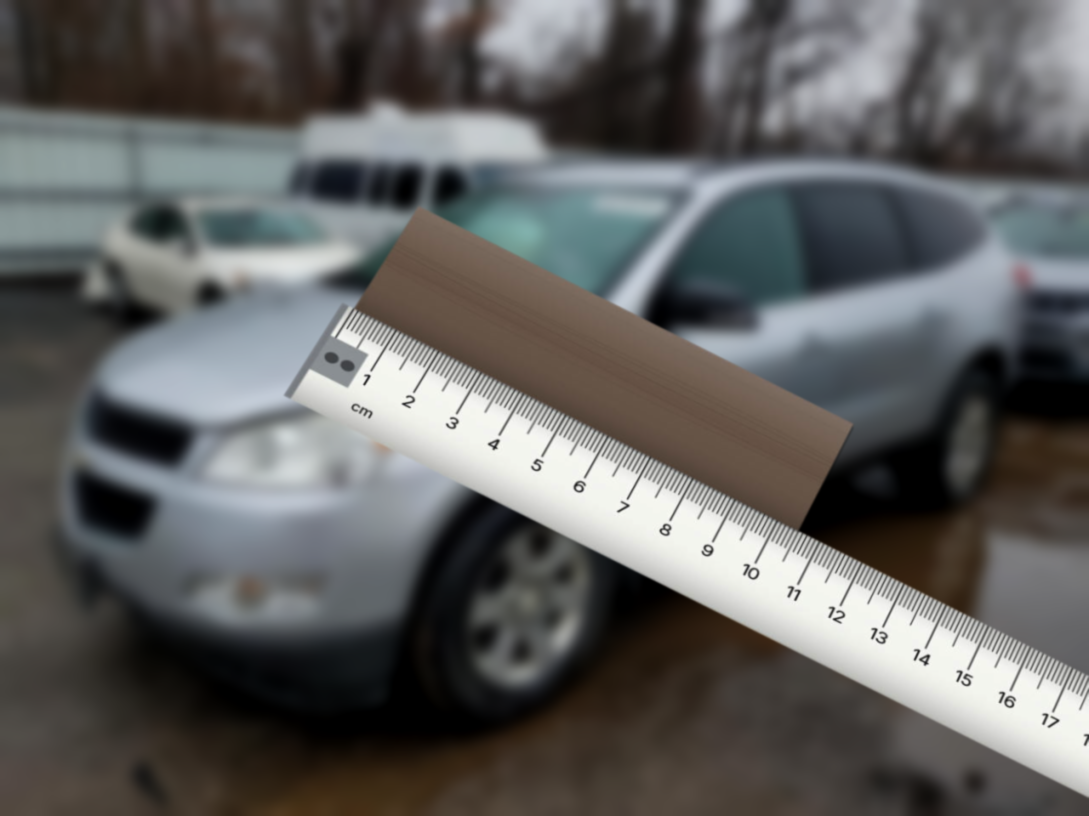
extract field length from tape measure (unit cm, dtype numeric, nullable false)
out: 10.5 cm
